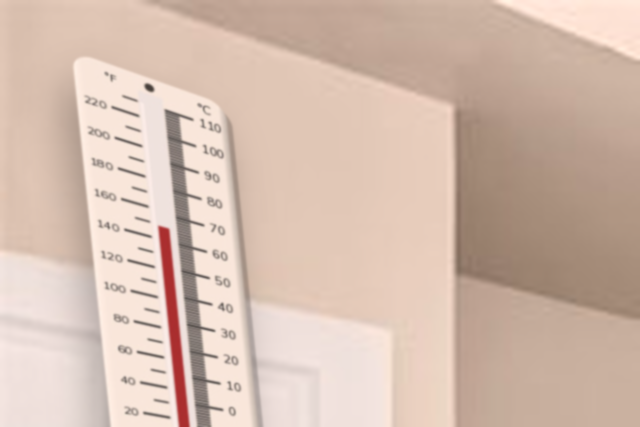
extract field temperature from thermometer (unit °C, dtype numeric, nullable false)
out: 65 °C
